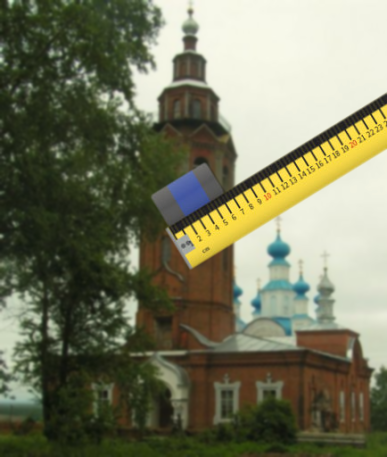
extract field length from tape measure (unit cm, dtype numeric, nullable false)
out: 6.5 cm
